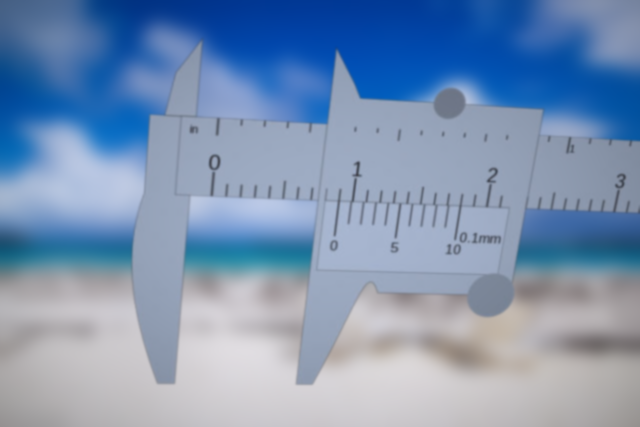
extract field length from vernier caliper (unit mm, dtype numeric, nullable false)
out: 9.0 mm
